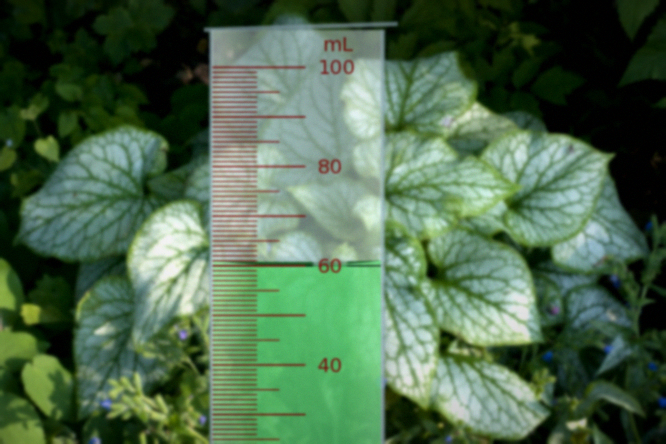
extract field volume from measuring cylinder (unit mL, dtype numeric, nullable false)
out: 60 mL
